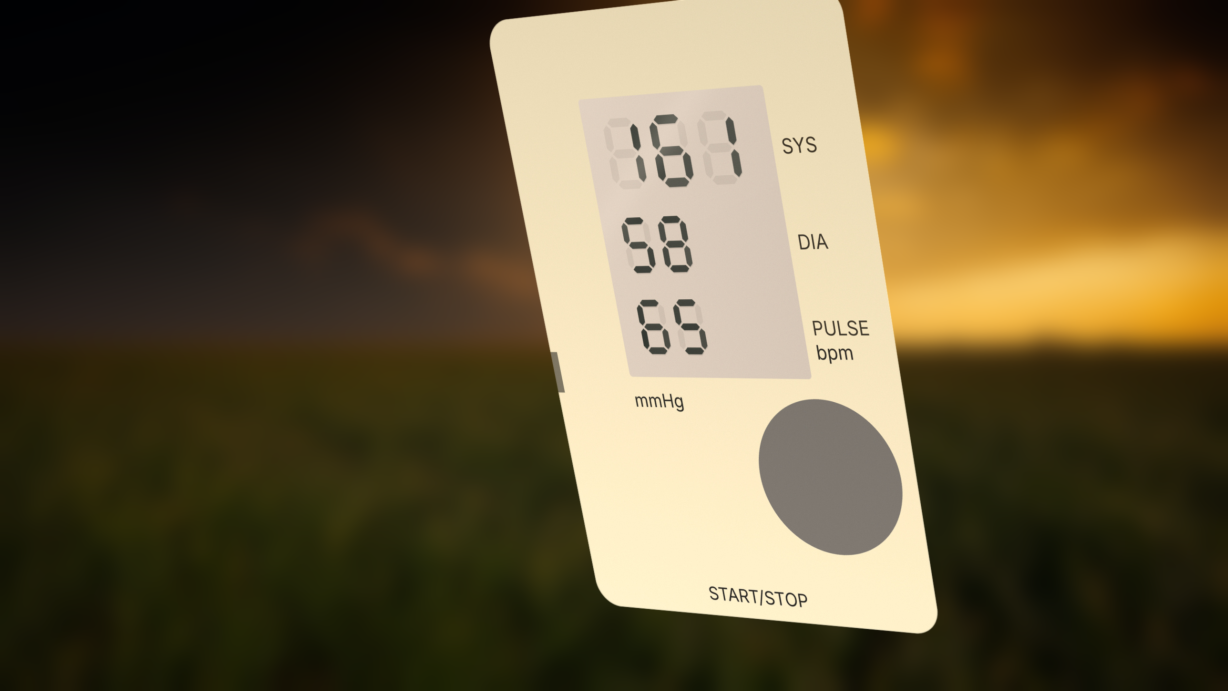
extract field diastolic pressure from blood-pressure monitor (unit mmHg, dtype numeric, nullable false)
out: 58 mmHg
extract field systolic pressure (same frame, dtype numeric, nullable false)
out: 161 mmHg
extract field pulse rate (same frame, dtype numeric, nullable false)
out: 65 bpm
